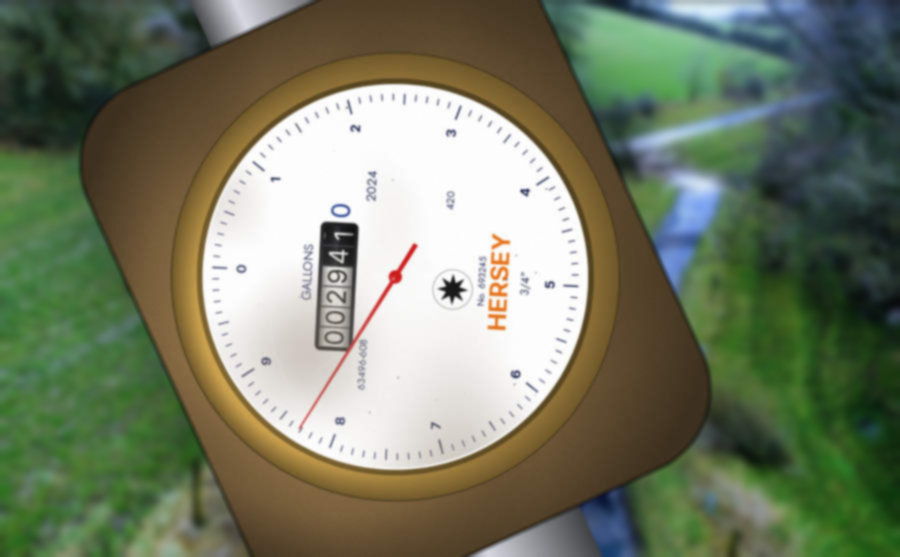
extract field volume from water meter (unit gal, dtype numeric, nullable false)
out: 29408.3 gal
